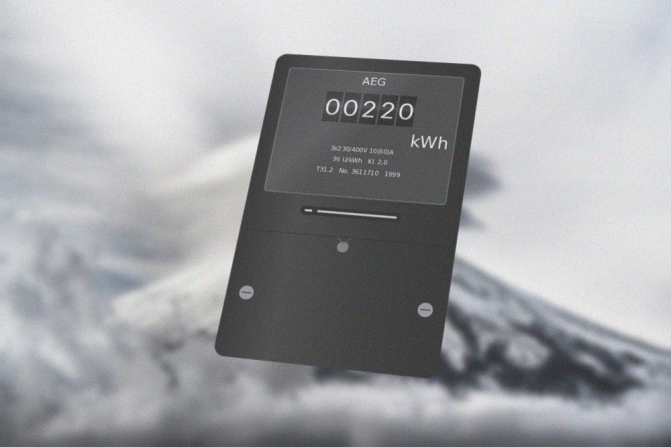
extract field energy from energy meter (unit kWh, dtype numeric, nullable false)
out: 220 kWh
